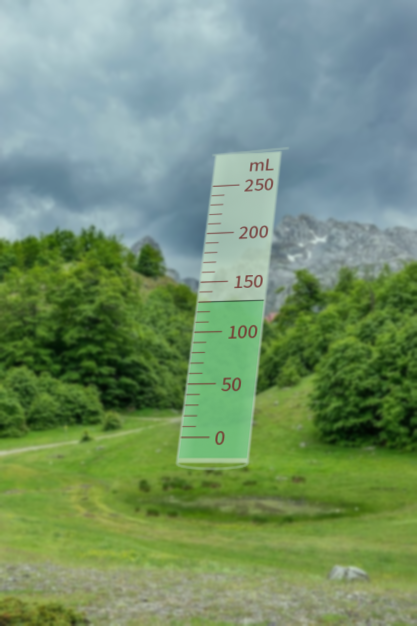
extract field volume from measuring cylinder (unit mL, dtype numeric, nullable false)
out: 130 mL
